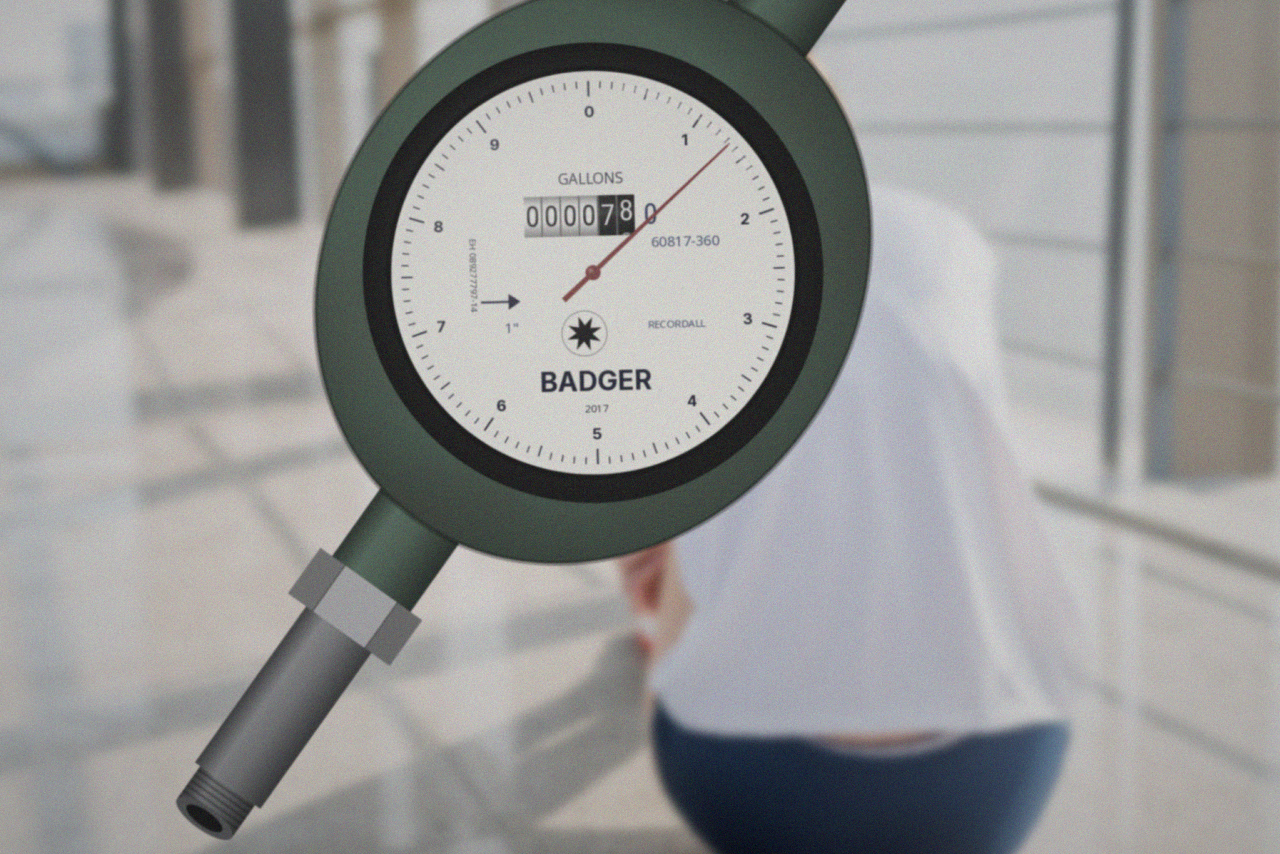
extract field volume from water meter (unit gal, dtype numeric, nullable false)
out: 781.3 gal
